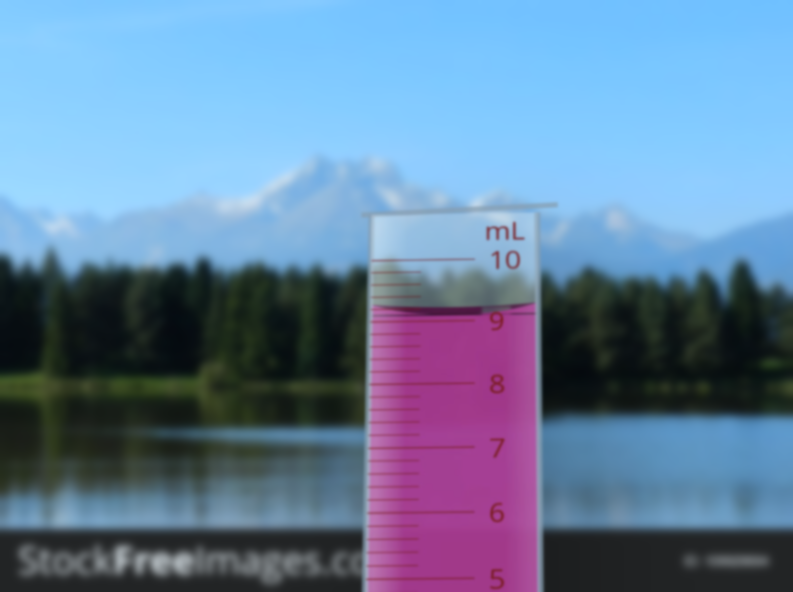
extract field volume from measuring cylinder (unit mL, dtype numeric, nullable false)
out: 9.1 mL
